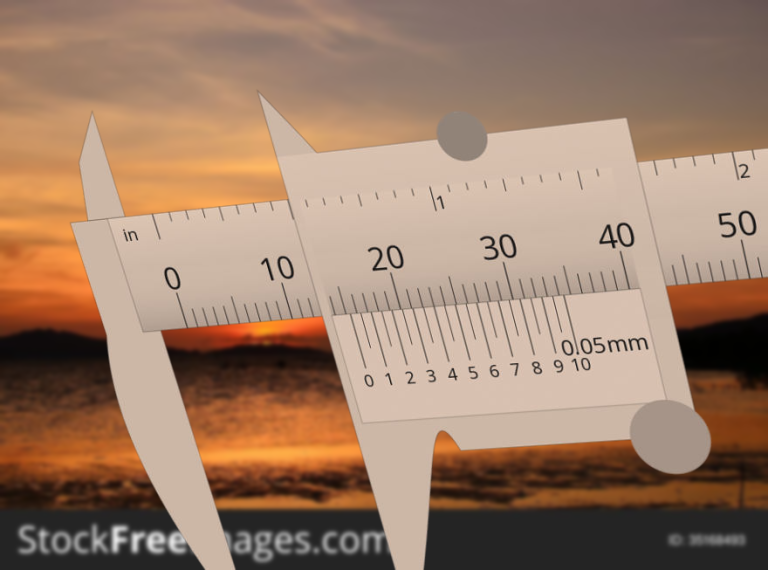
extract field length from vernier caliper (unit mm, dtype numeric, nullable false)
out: 15.4 mm
